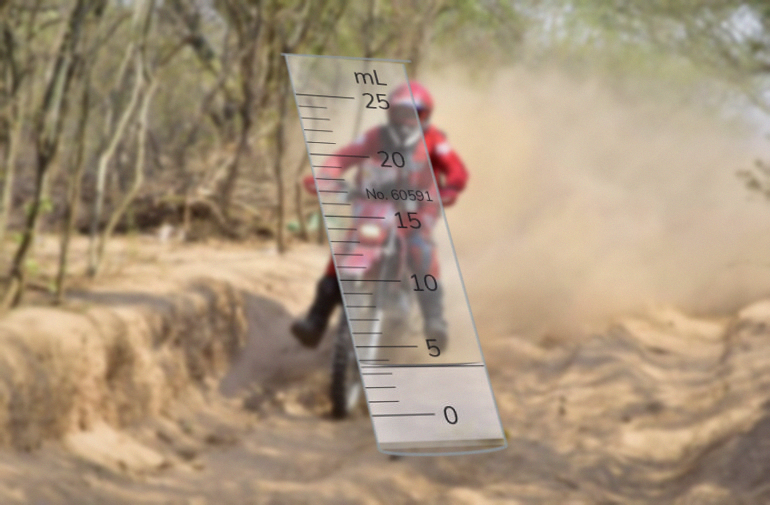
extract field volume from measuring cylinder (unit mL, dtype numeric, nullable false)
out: 3.5 mL
